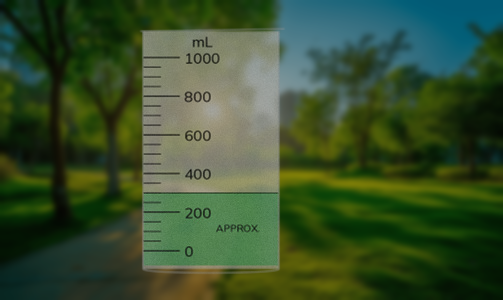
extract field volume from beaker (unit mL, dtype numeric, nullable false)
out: 300 mL
